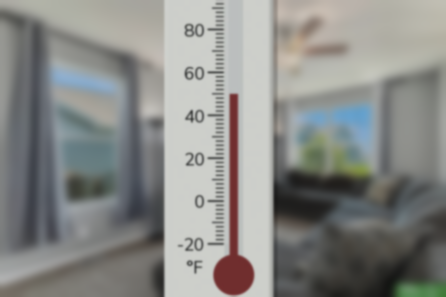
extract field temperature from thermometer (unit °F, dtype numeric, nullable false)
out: 50 °F
